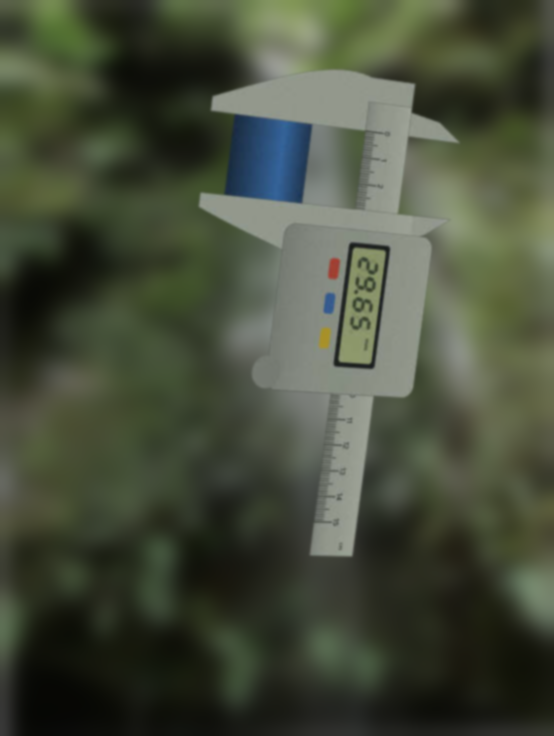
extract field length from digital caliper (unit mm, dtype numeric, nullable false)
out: 29.65 mm
